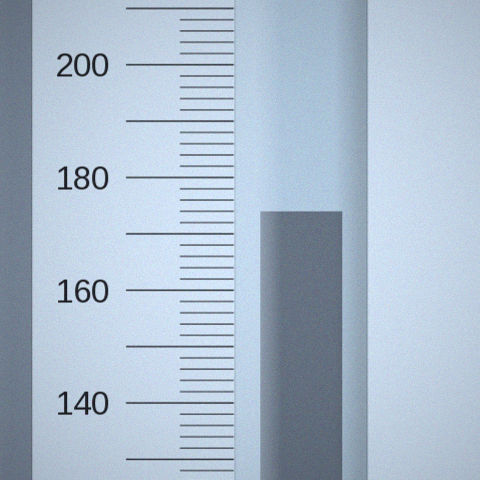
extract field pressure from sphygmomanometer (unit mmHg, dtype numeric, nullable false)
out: 174 mmHg
